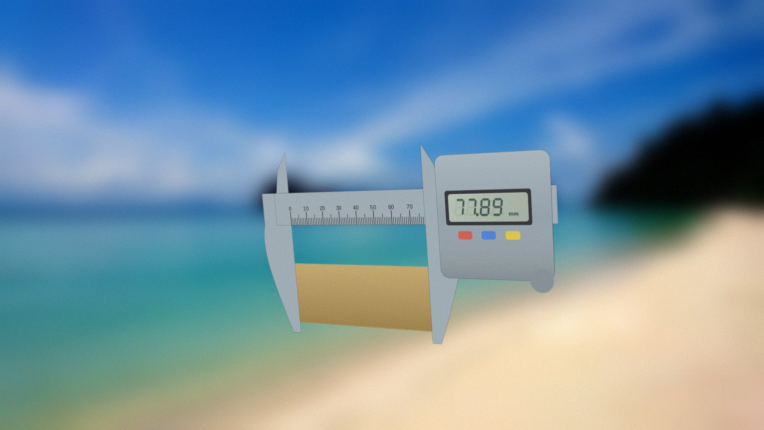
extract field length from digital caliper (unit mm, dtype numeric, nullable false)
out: 77.89 mm
